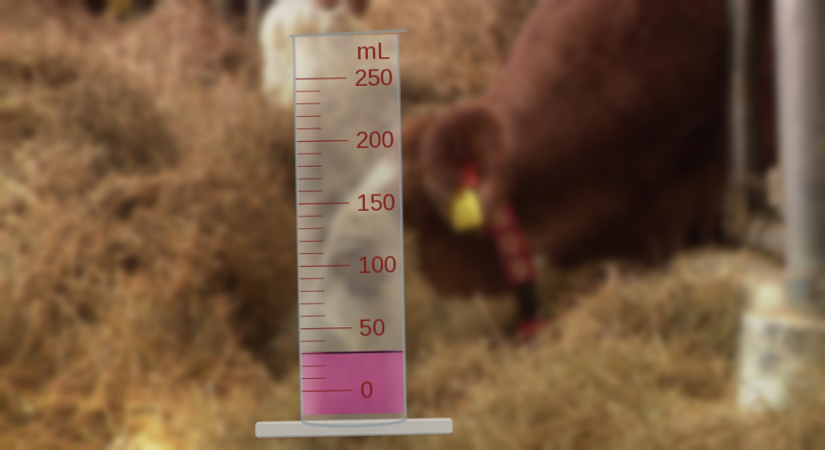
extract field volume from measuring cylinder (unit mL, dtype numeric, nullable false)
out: 30 mL
